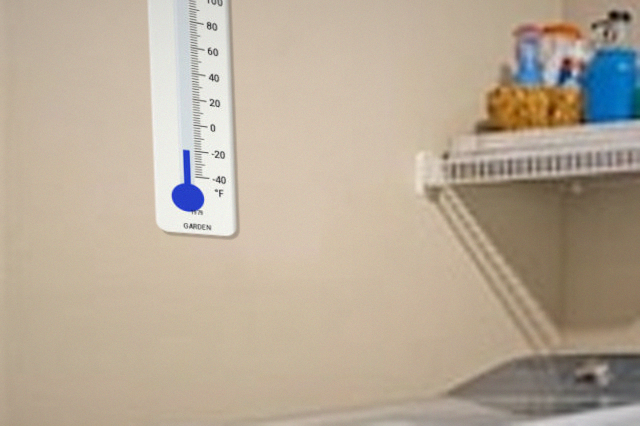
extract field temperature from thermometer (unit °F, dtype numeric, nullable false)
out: -20 °F
